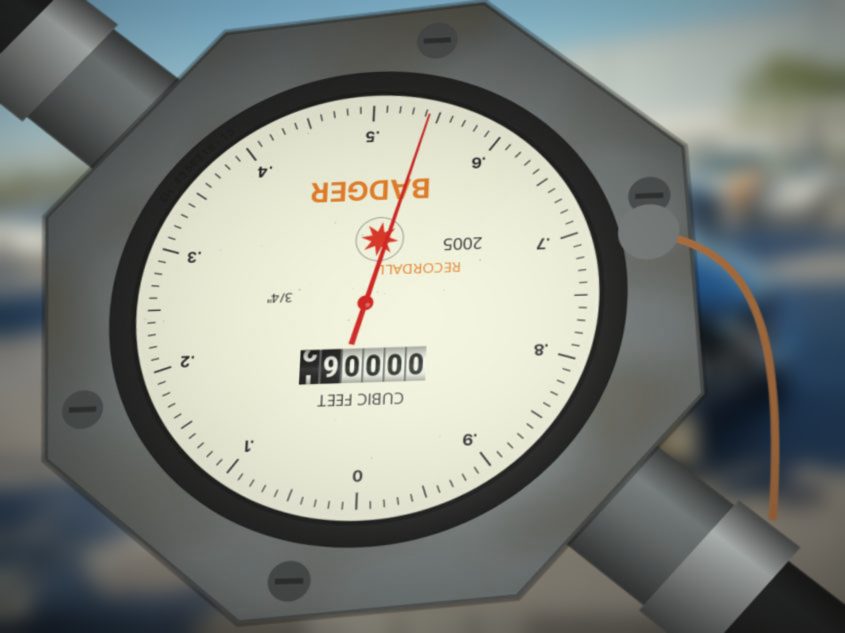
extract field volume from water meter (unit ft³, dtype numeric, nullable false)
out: 61.54 ft³
